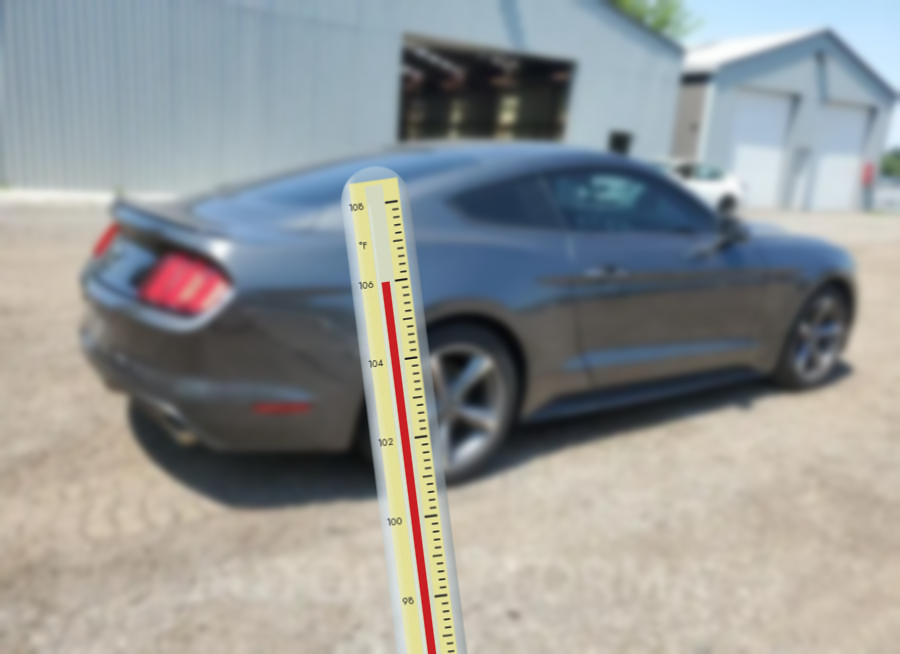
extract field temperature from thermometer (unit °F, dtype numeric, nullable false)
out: 106 °F
